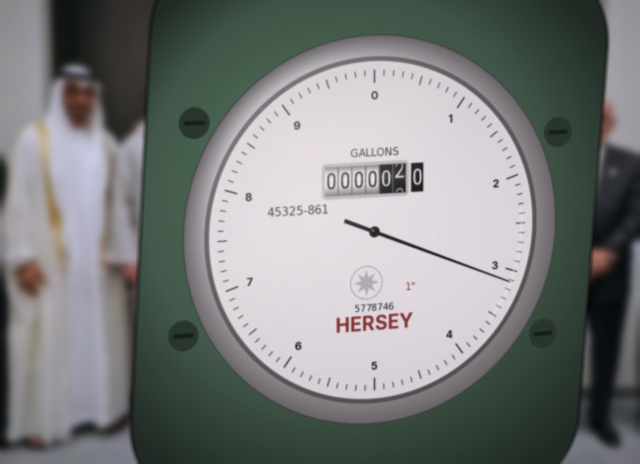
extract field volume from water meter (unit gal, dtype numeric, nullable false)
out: 23.1 gal
